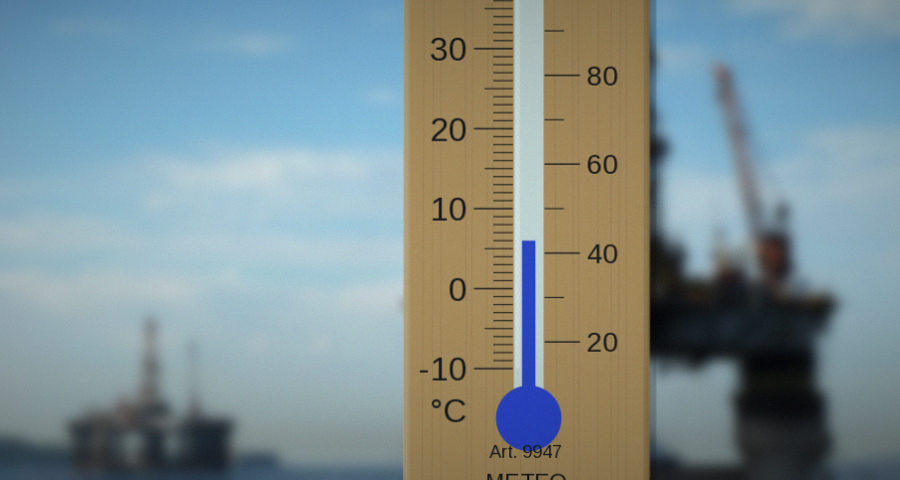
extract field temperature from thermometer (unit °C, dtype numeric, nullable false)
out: 6 °C
